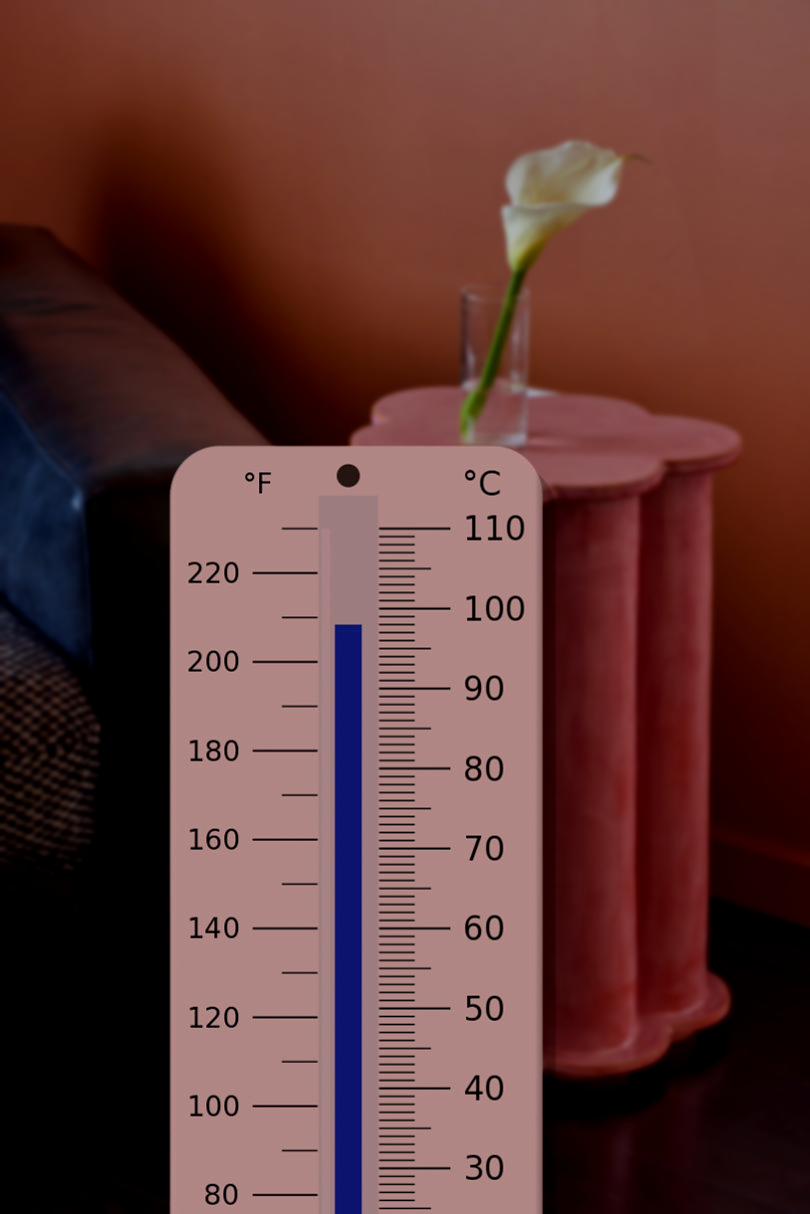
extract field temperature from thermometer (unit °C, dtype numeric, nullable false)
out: 98 °C
